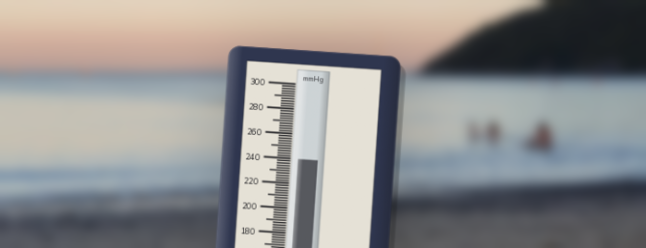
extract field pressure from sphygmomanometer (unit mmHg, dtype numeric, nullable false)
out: 240 mmHg
